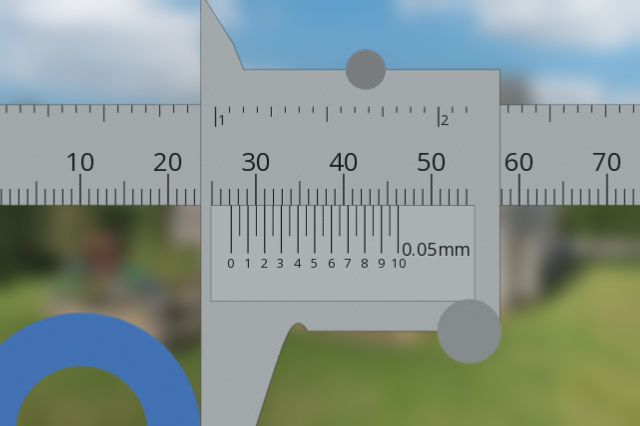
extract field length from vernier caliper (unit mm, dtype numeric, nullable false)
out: 27.2 mm
